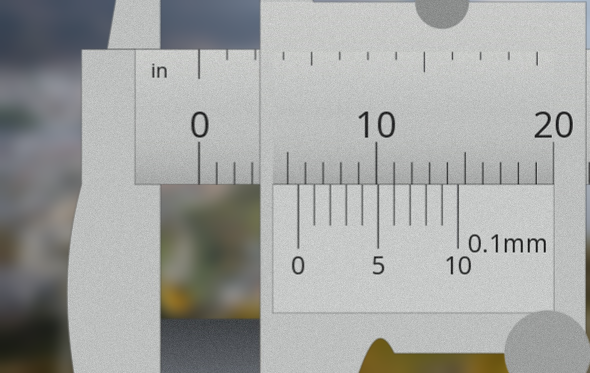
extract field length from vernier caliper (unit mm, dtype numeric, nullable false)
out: 5.6 mm
